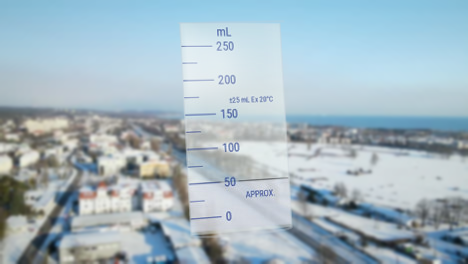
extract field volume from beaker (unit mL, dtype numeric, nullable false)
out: 50 mL
